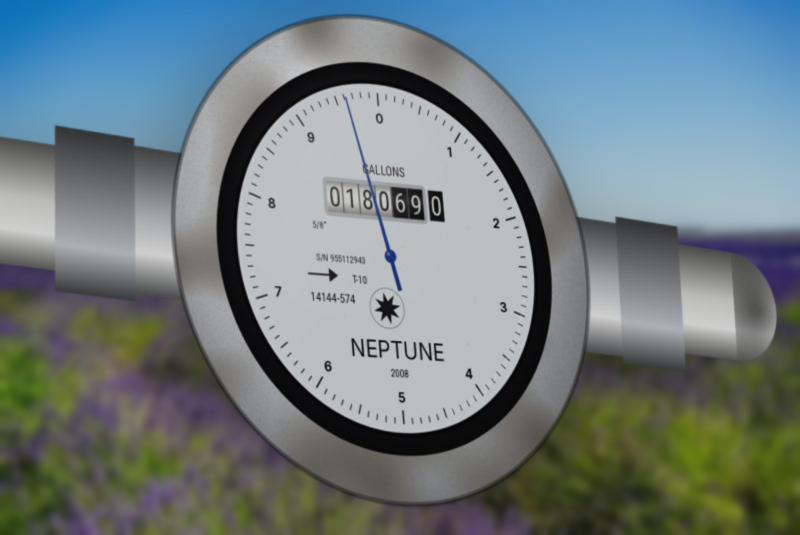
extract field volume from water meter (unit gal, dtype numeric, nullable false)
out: 180689.6 gal
